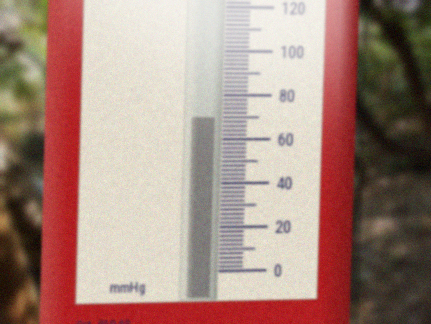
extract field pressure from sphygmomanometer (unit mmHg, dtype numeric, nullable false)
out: 70 mmHg
